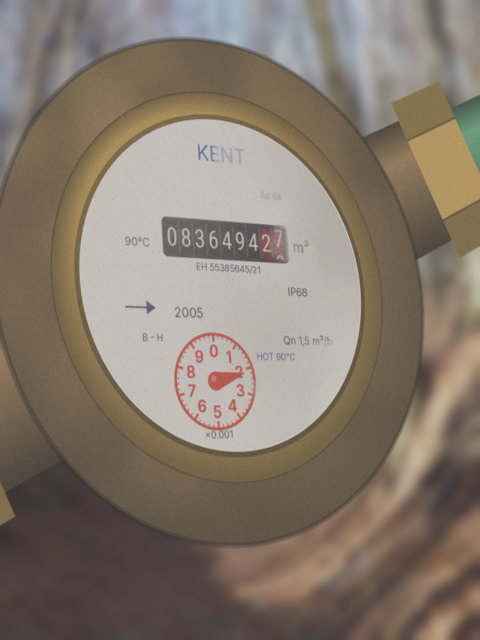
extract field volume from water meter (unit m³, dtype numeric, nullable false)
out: 836494.272 m³
